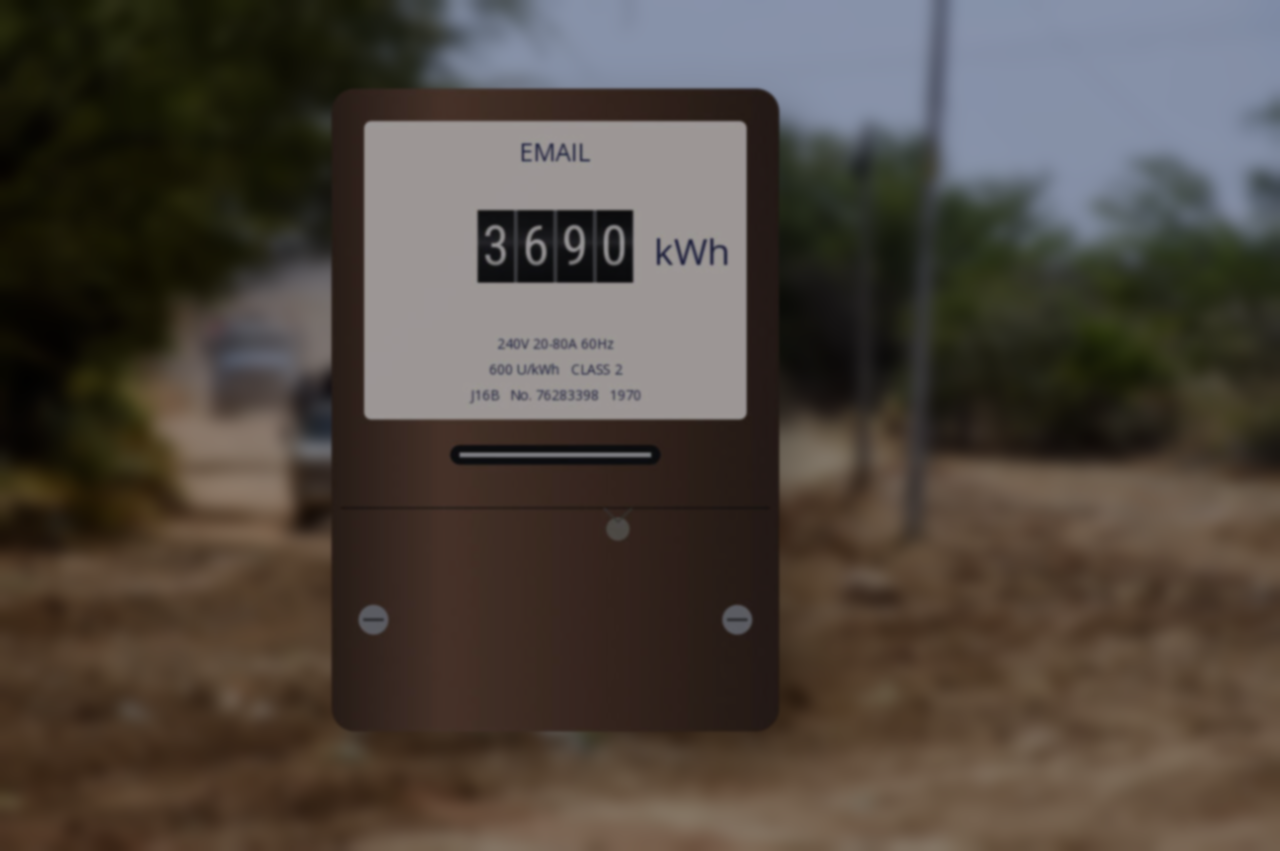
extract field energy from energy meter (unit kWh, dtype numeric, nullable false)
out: 3690 kWh
